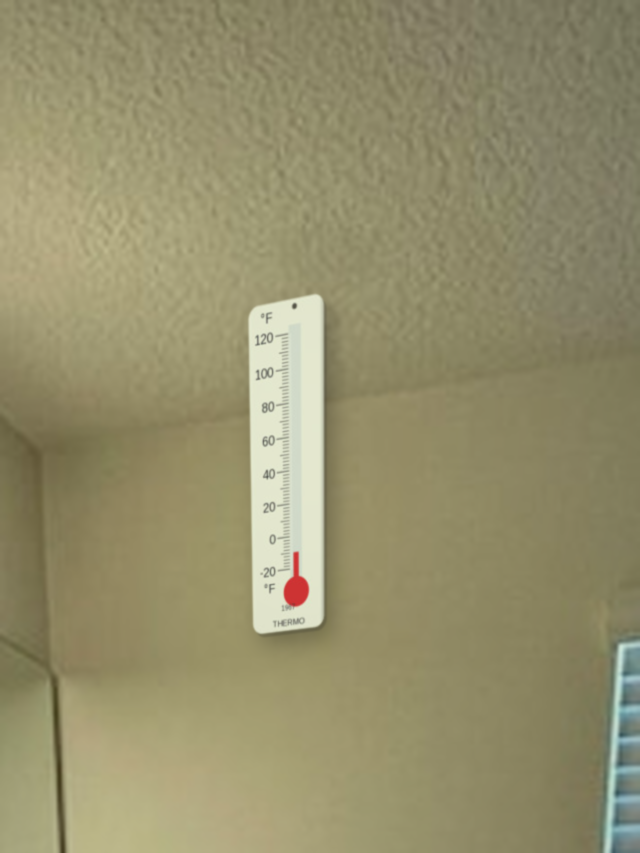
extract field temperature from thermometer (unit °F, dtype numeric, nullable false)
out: -10 °F
